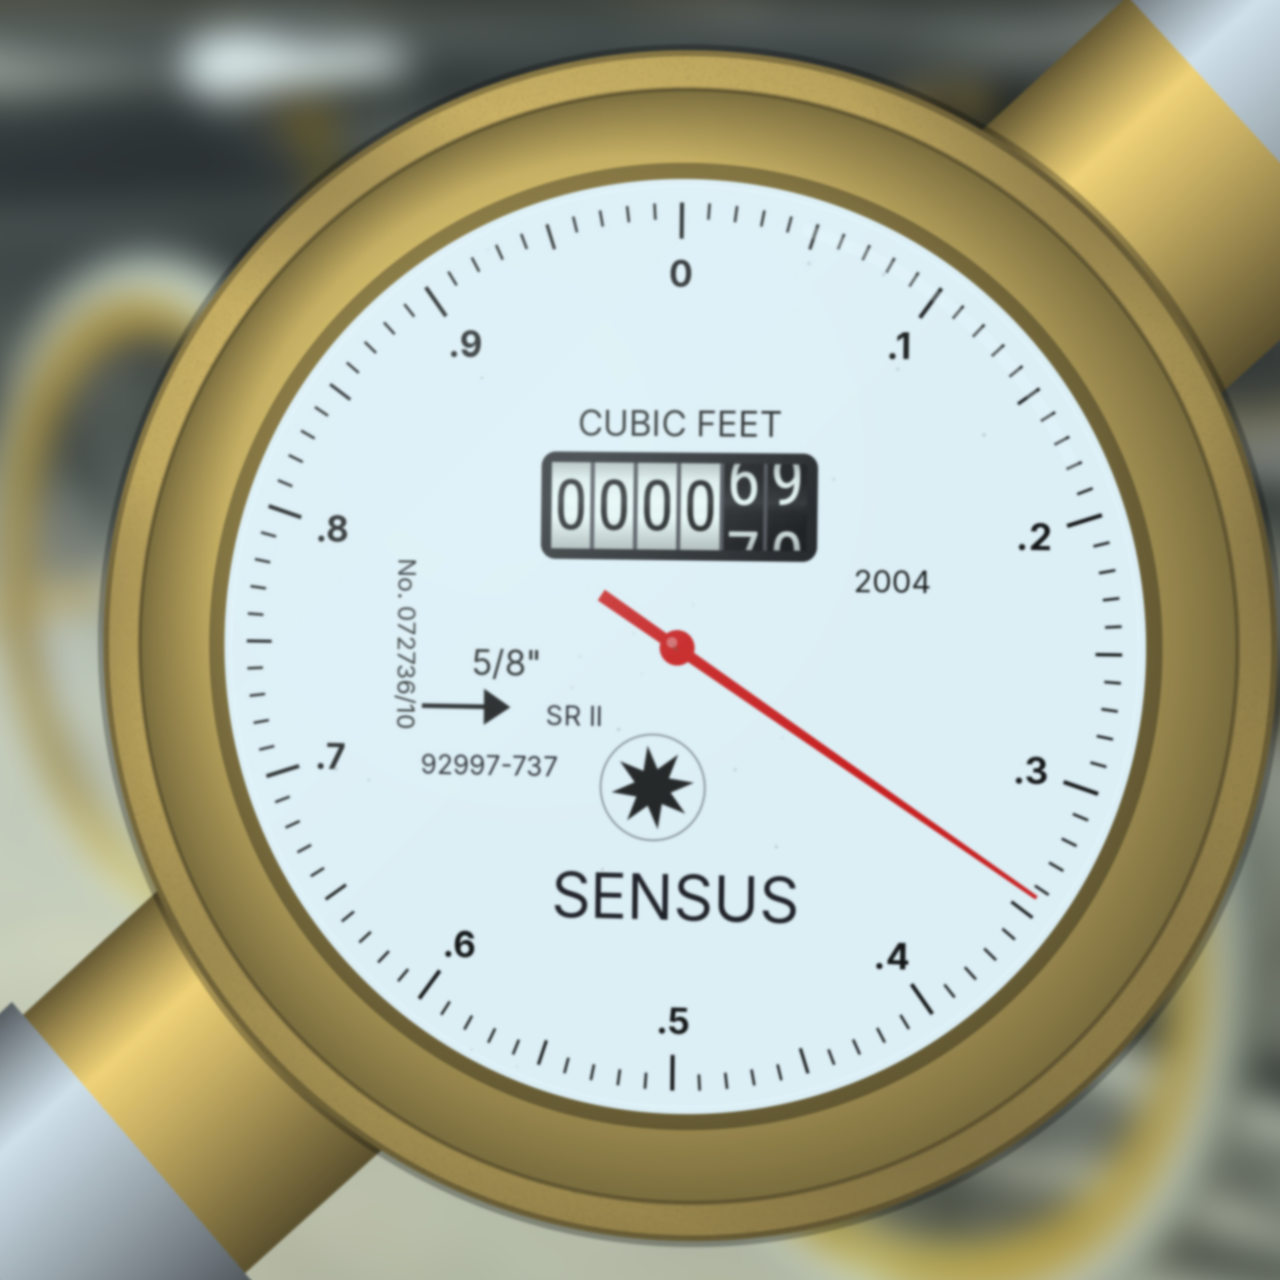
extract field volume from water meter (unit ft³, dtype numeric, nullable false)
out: 69.34 ft³
